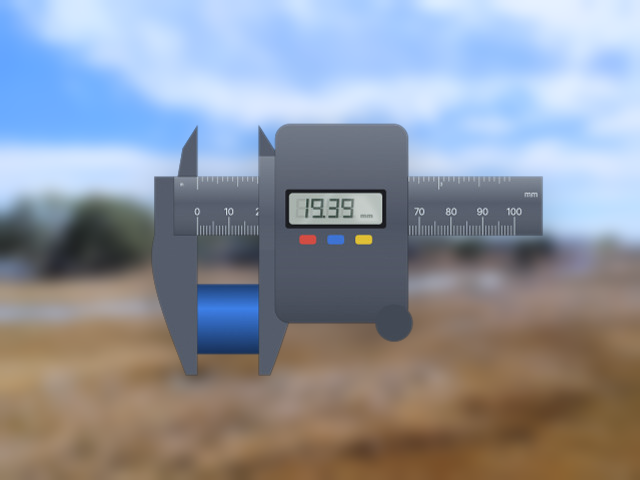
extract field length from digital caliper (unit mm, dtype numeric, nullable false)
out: 19.39 mm
